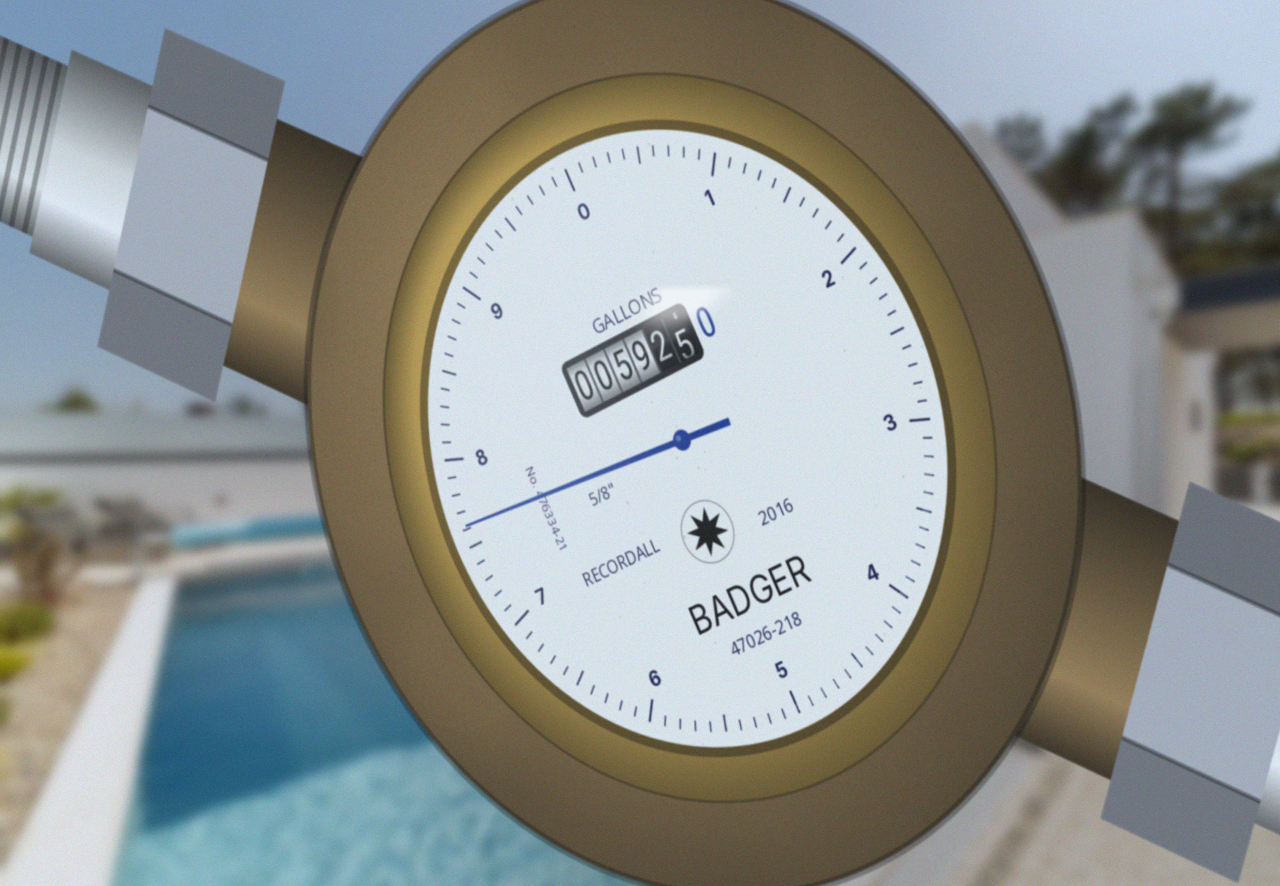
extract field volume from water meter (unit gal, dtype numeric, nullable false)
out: 59247.6 gal
